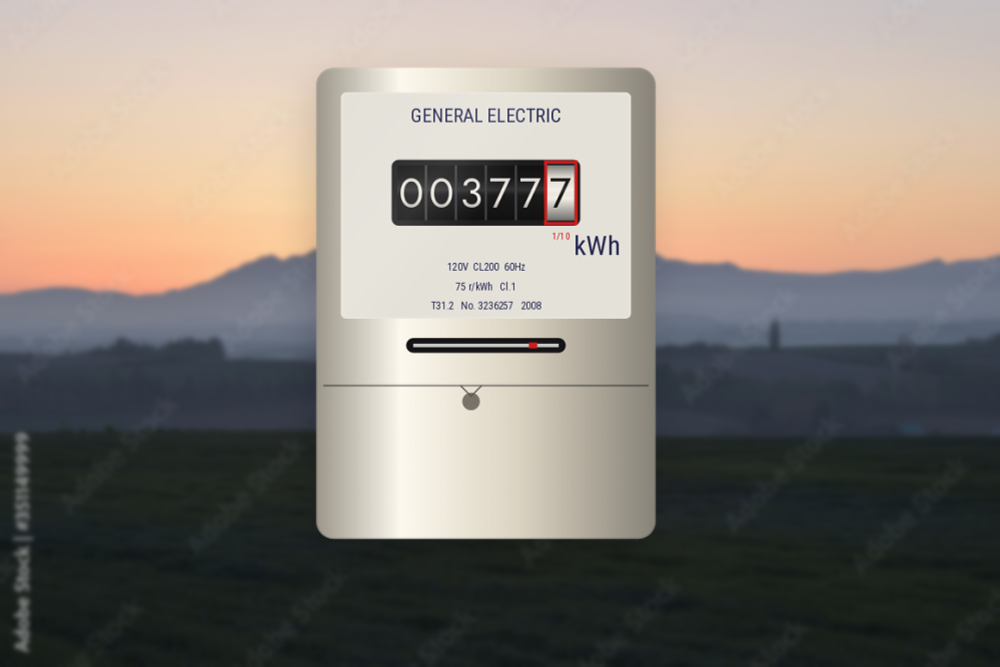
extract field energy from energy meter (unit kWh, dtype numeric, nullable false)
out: 377.7 kWh
